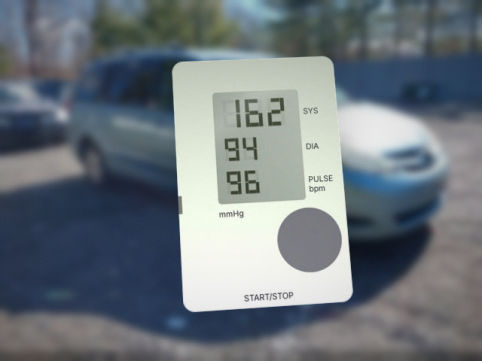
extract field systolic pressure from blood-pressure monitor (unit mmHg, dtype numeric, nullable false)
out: 162 mmHg
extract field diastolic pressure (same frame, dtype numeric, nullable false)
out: 94 mmHg
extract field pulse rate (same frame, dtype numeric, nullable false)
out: 96 bpm
